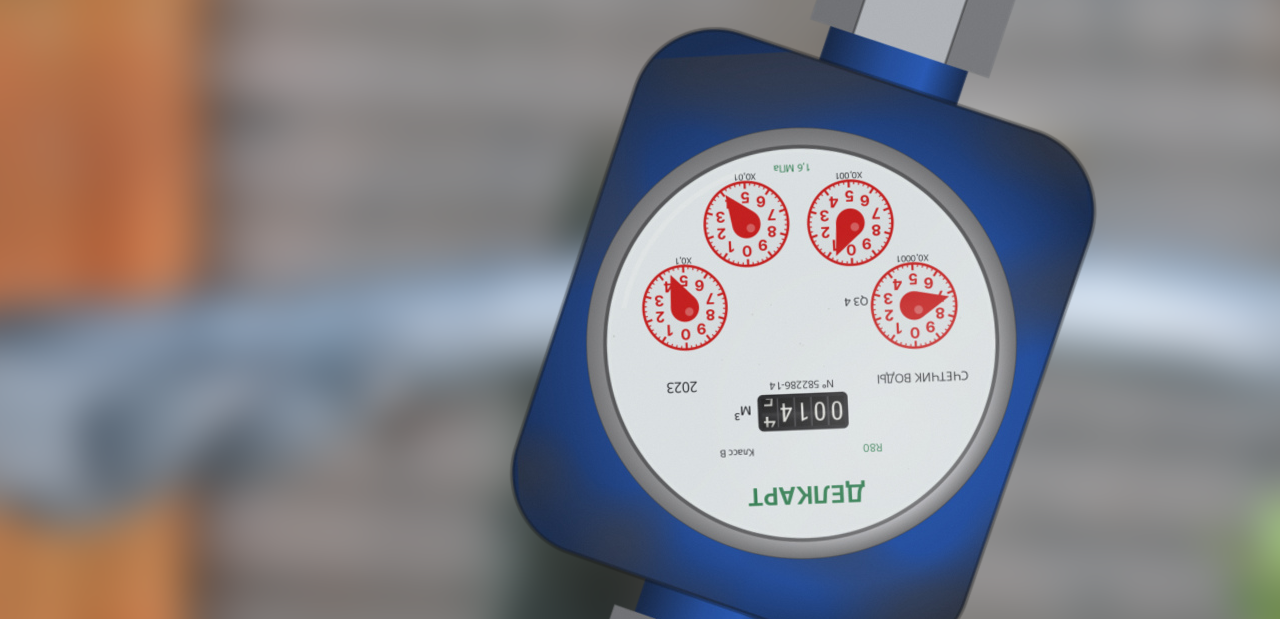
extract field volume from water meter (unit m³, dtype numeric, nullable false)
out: 144.4407 m³
